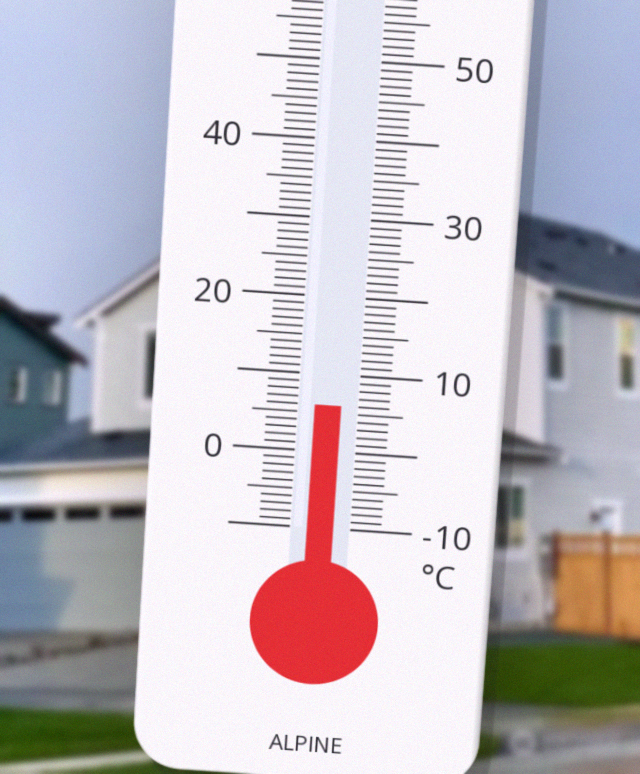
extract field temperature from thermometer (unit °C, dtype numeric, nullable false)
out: 6 °C
